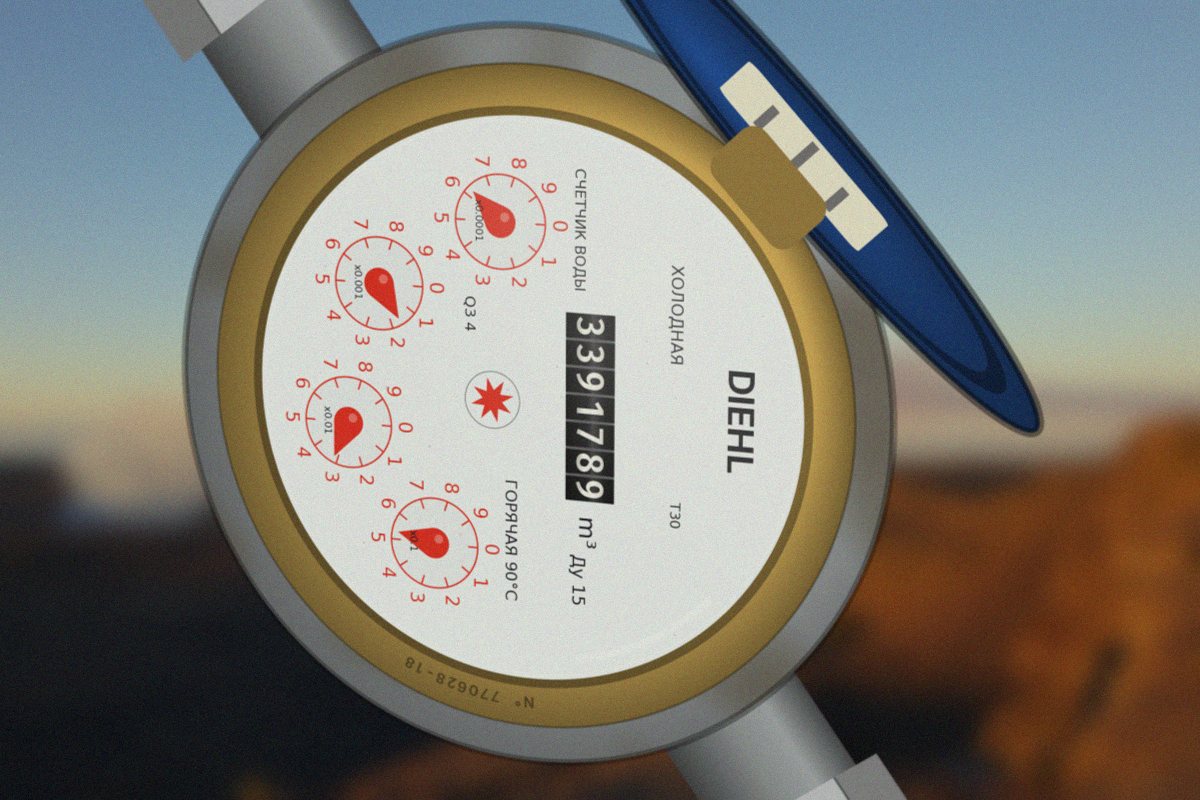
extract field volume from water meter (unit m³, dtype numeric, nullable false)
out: 3391789.5316 m³
